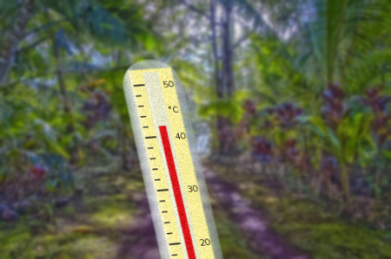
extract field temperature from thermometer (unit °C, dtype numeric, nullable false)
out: 42 °C
